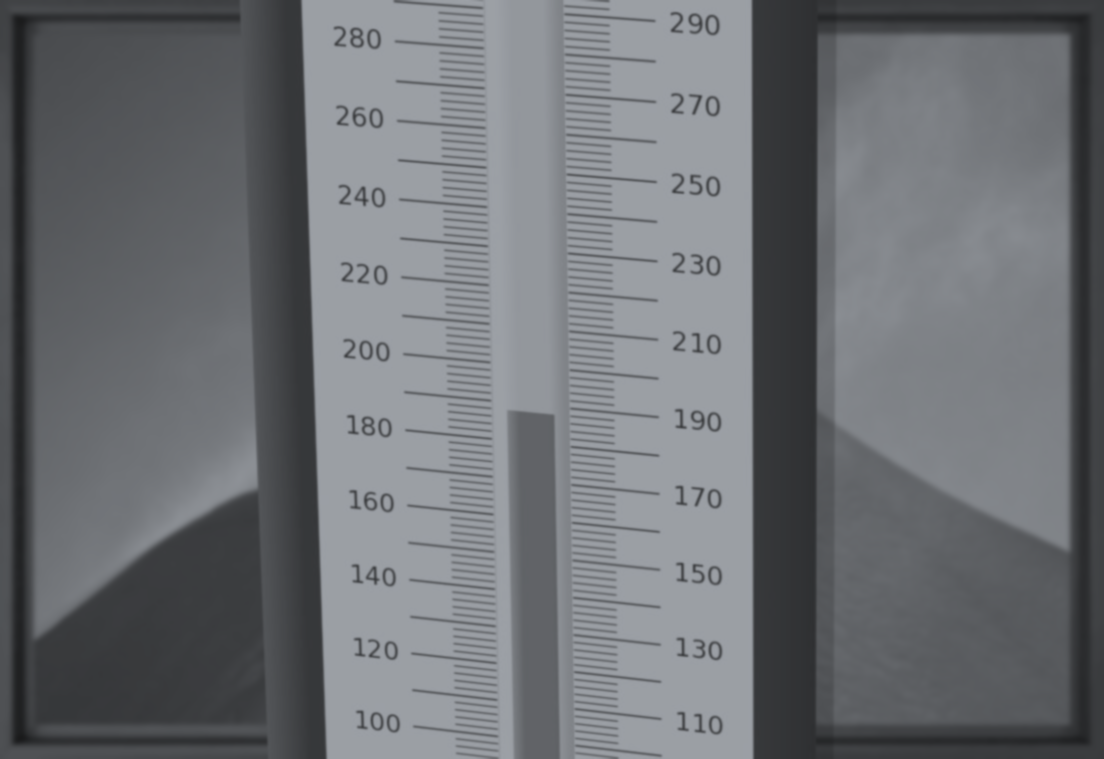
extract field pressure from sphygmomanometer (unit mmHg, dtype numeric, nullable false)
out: 188 mmHg
